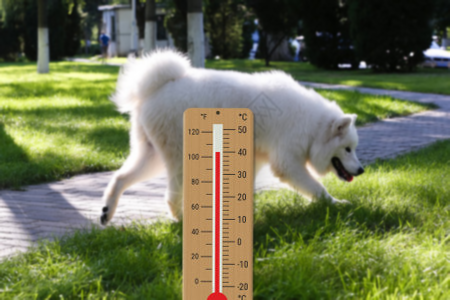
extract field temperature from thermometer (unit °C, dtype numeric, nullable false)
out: 40 °C
